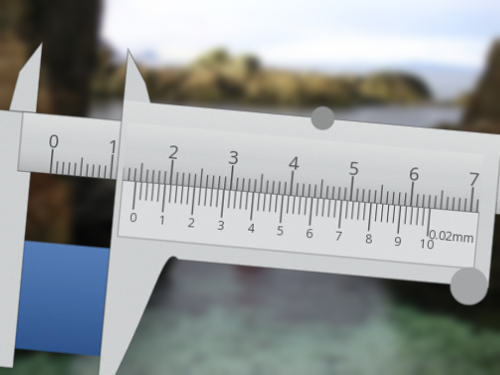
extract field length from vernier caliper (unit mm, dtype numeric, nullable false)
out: 14.2 mm
